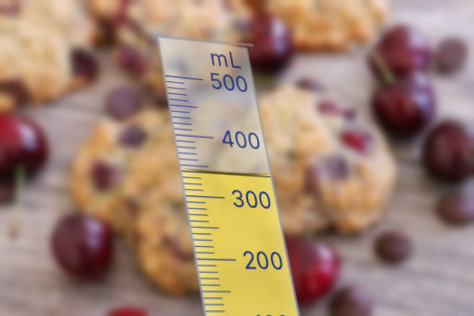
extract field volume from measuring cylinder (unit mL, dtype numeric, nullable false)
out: 340 mL
